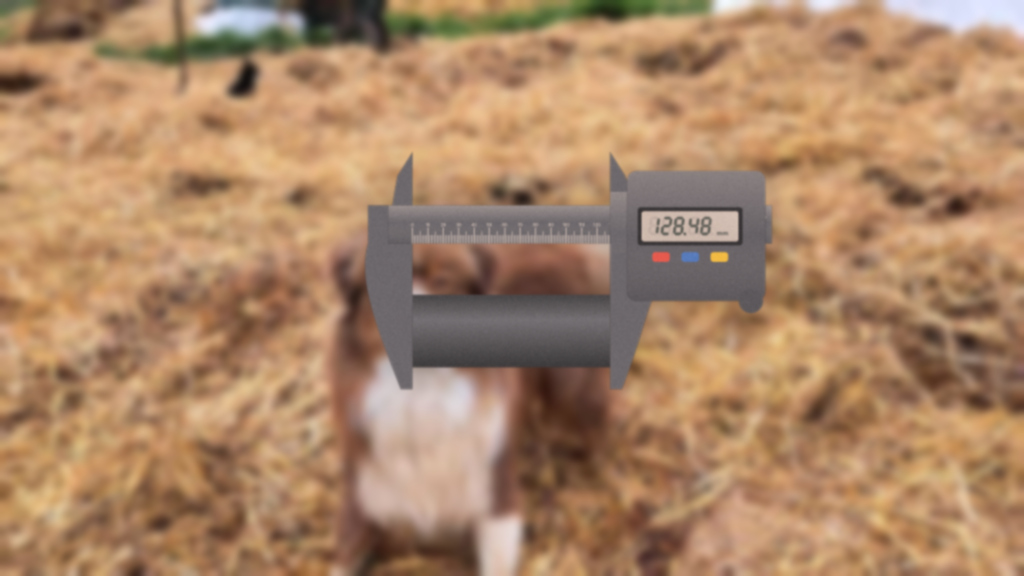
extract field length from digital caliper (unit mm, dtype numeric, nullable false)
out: 128.48 mm
